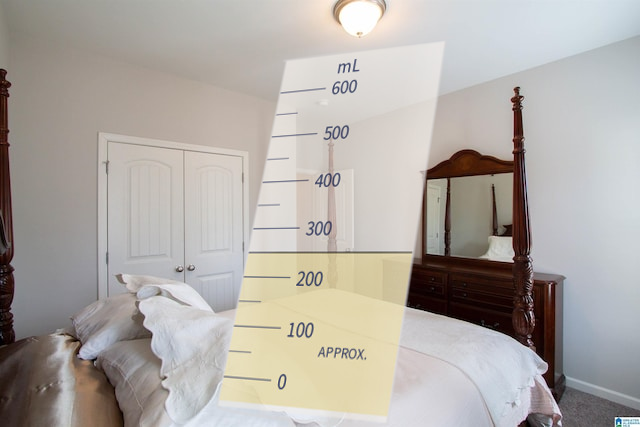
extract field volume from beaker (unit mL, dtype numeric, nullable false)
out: 250 mL
